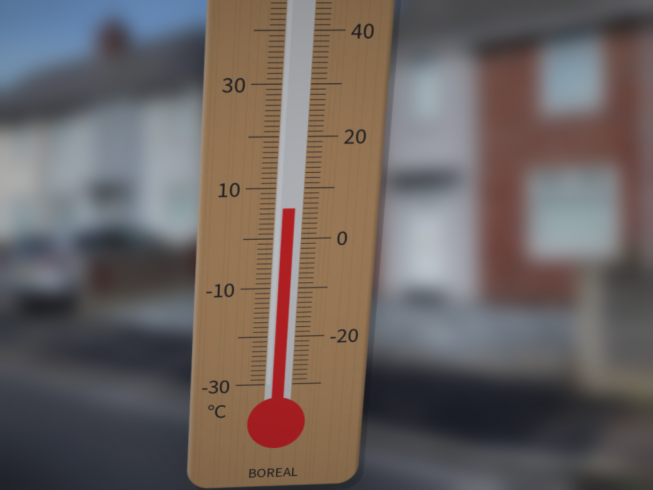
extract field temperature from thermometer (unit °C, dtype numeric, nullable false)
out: 6 °C
